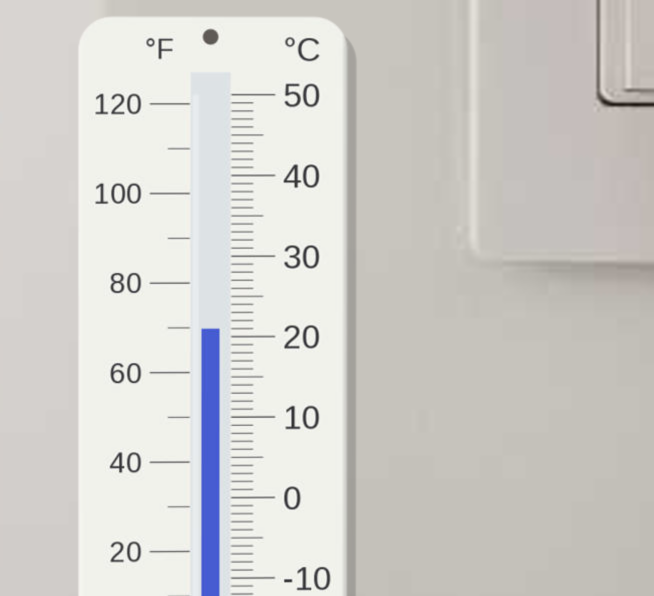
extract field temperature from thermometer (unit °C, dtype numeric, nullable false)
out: 21 °C
